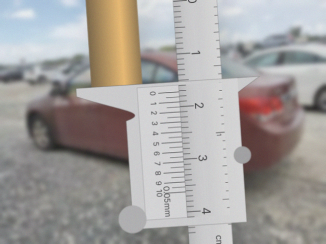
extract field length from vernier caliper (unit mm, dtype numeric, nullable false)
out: 17.2 mm
